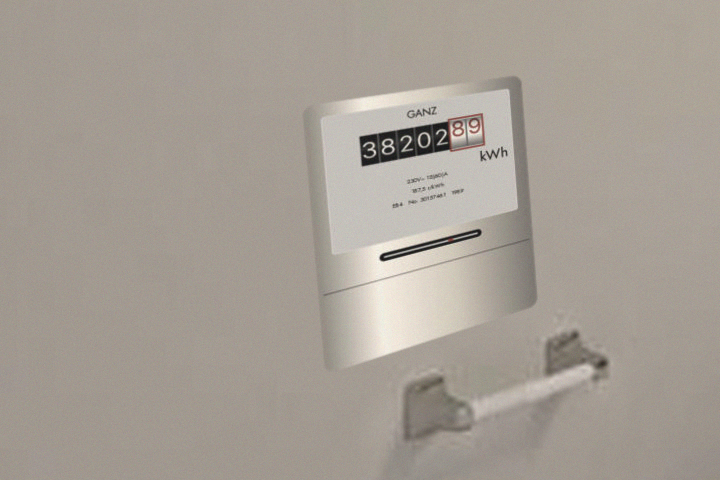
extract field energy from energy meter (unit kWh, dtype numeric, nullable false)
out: 38202.89 kWh
